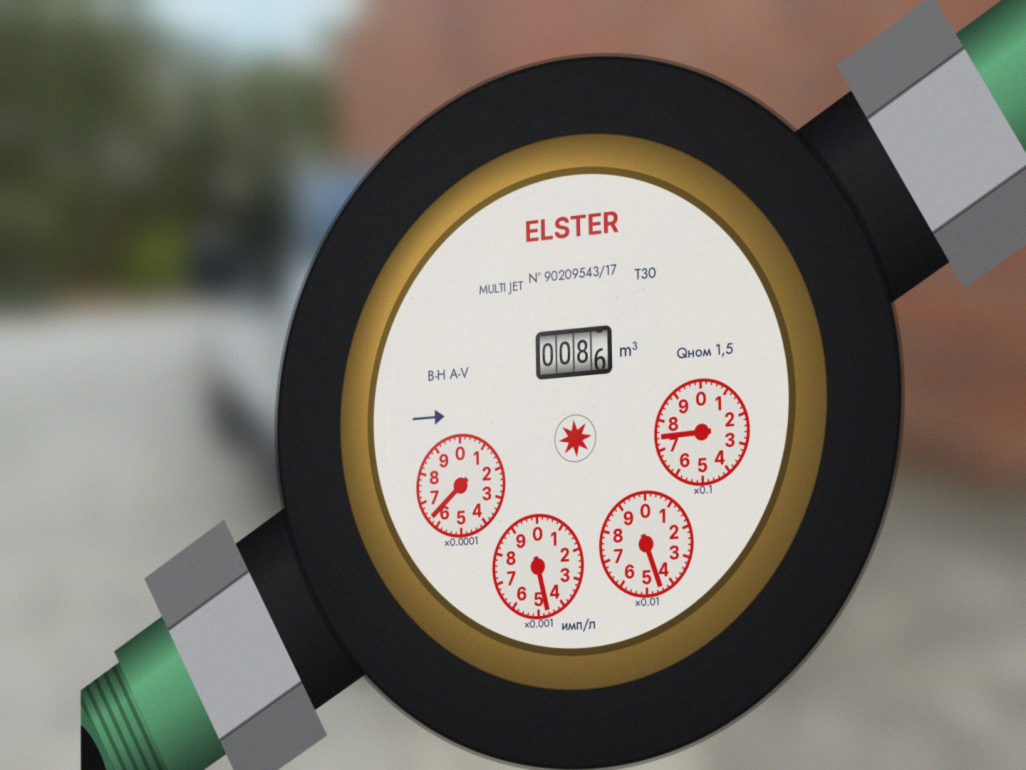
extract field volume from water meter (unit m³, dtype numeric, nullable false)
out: 85.7446 m³
